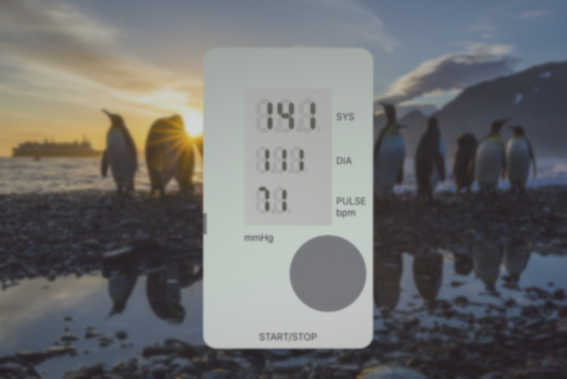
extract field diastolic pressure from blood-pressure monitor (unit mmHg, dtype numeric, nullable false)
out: 111 mmHg
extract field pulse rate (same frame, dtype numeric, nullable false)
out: 71 bpm
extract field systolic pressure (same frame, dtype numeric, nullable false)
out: 141 mmHg
